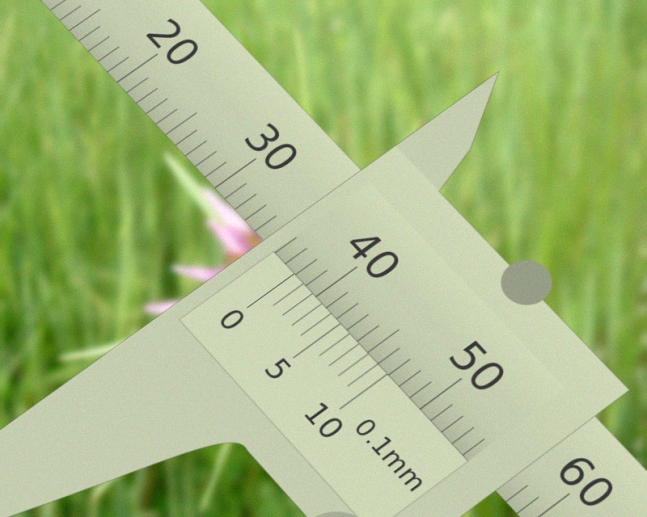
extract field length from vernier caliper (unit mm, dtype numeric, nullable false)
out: 37.9 mm
